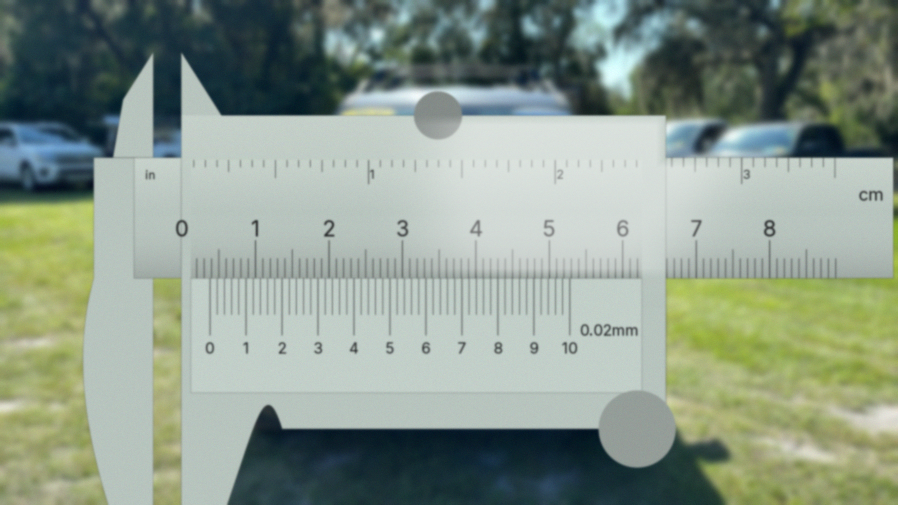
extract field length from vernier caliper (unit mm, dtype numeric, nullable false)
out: 3.8 mm
